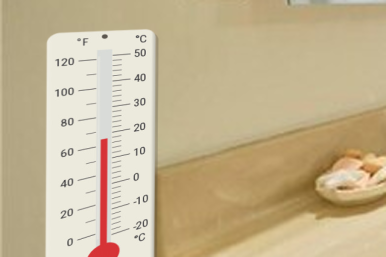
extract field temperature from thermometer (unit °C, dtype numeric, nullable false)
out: 18 °C
